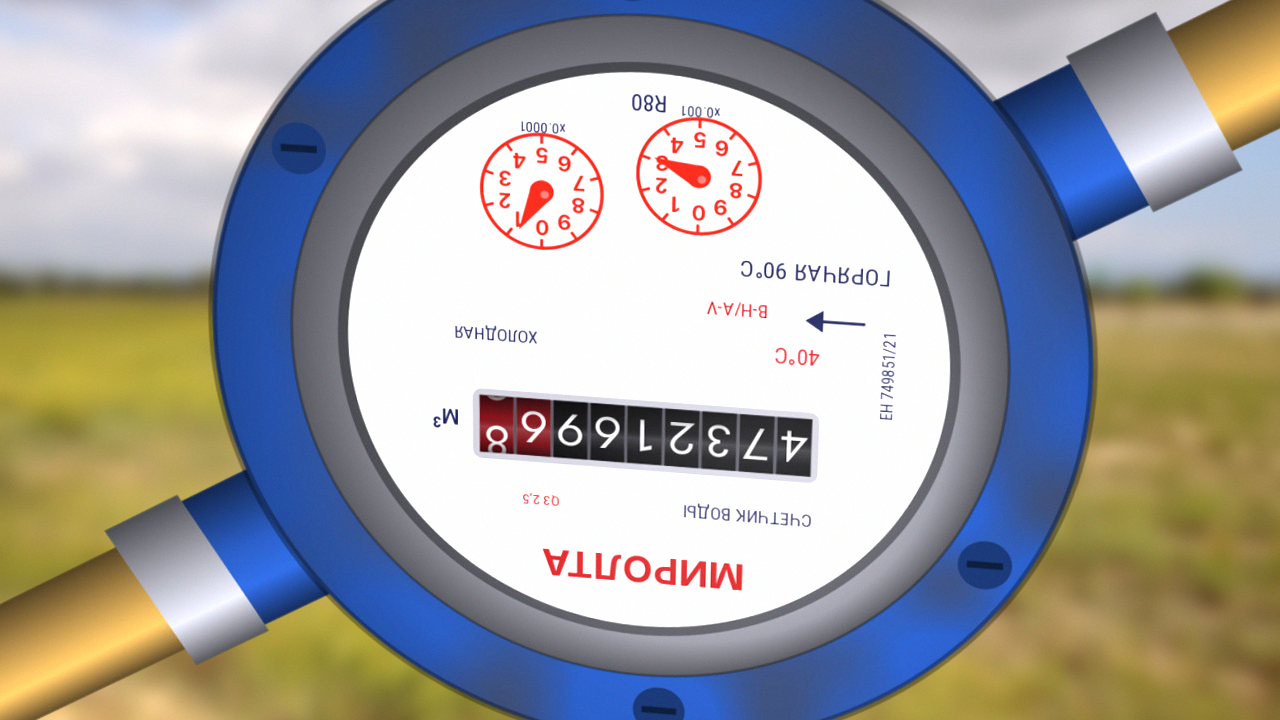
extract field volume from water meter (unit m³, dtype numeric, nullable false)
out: 4732169.6830 m³
